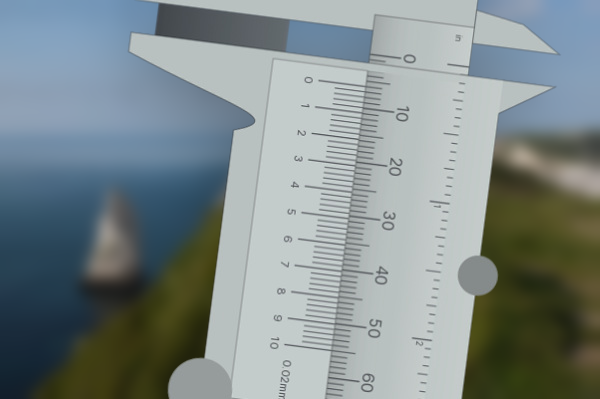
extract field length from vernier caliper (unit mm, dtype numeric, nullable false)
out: 6.0 mm
